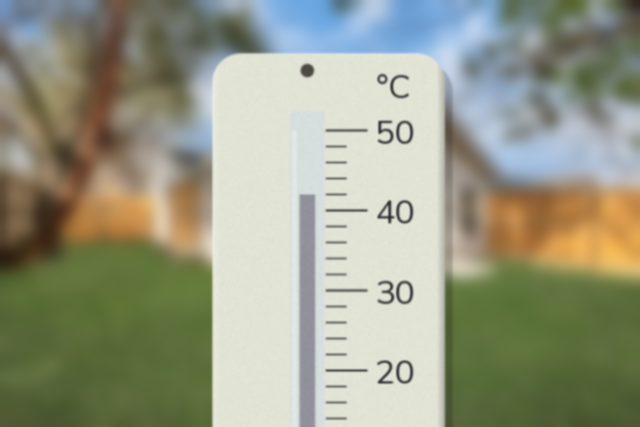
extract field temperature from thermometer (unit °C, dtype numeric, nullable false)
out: 42 °C
